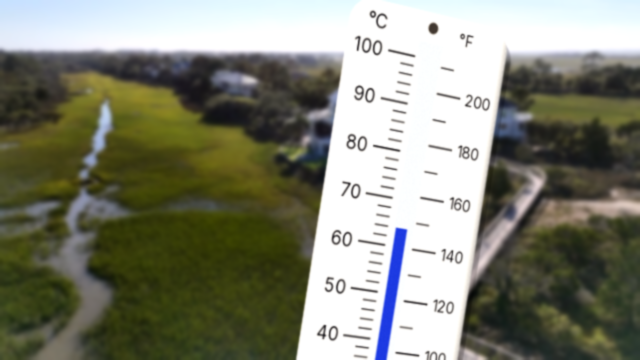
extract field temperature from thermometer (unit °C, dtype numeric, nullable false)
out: 64 °C
